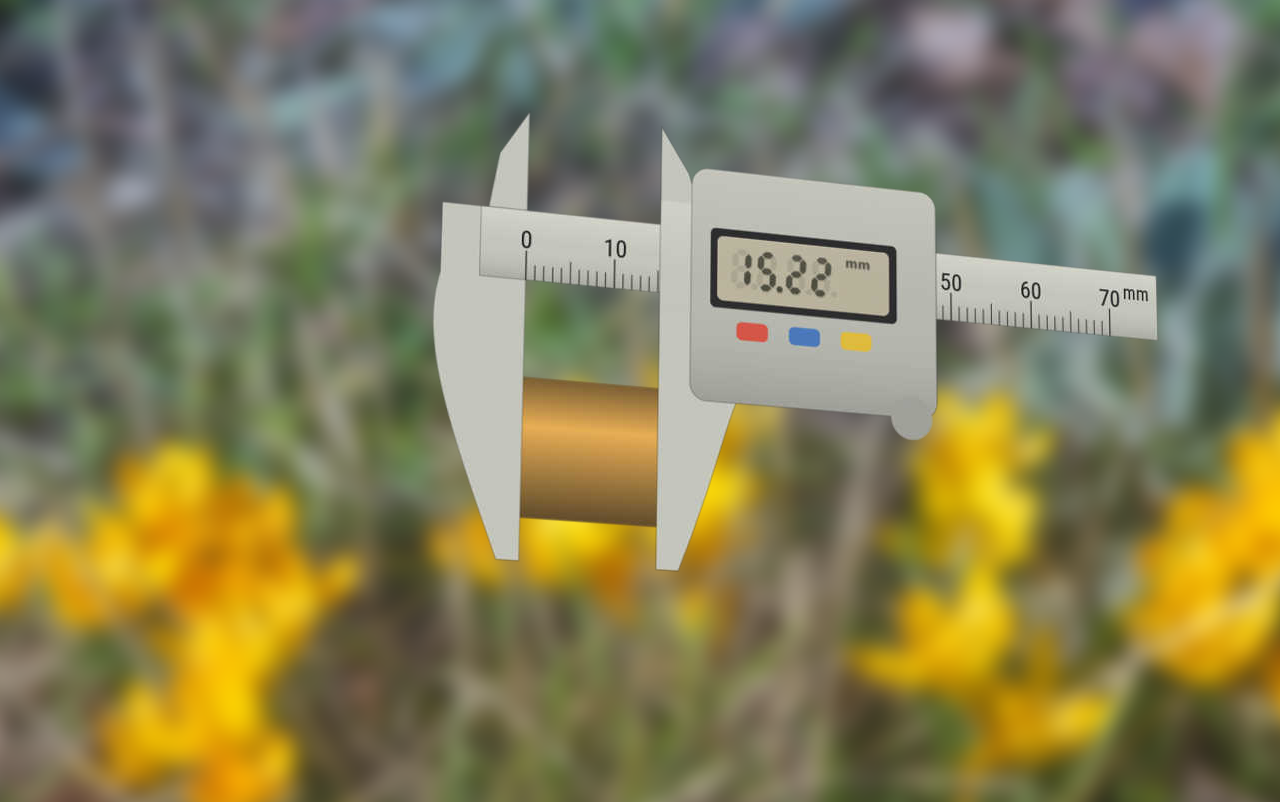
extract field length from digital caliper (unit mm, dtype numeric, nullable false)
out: 15.22 mm
